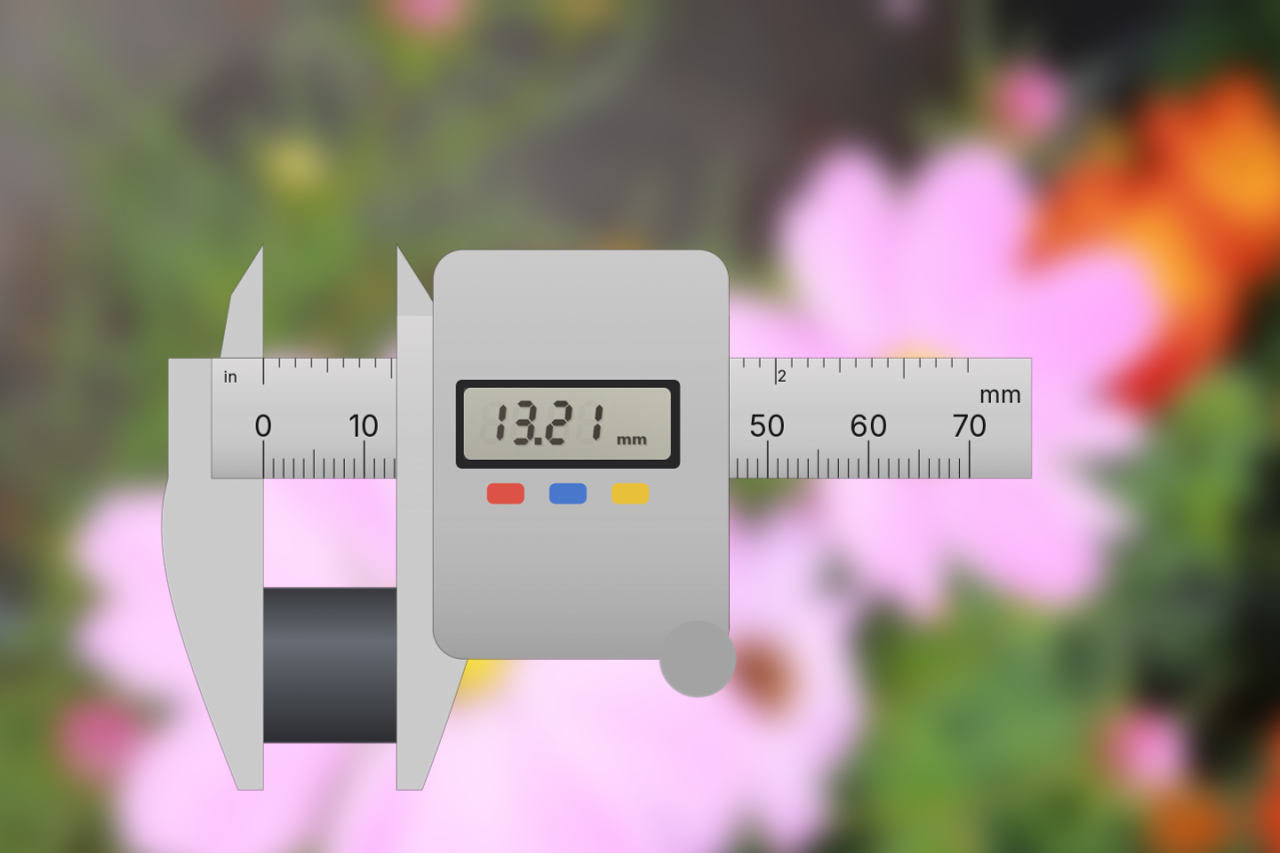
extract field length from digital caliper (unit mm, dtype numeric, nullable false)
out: 13.21 mm
